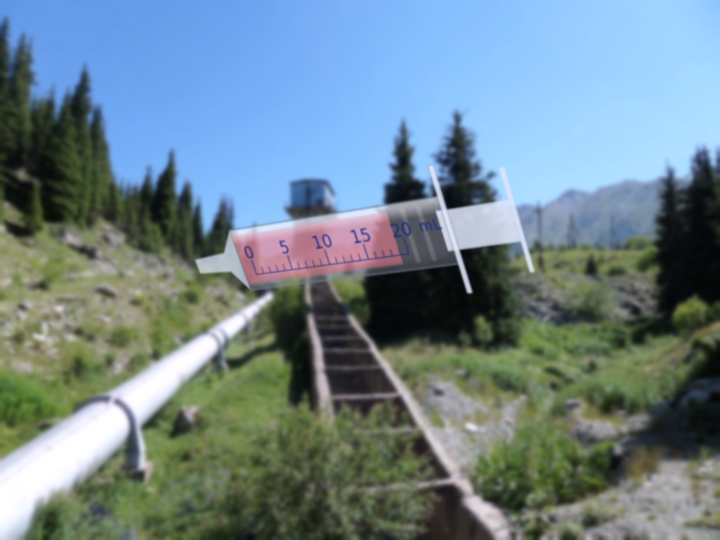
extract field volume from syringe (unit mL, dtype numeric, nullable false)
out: 19 mL
